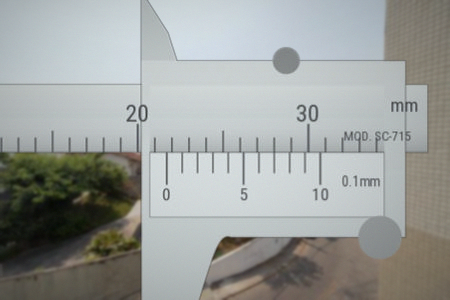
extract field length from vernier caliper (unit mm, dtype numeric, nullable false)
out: 21.7 mm
